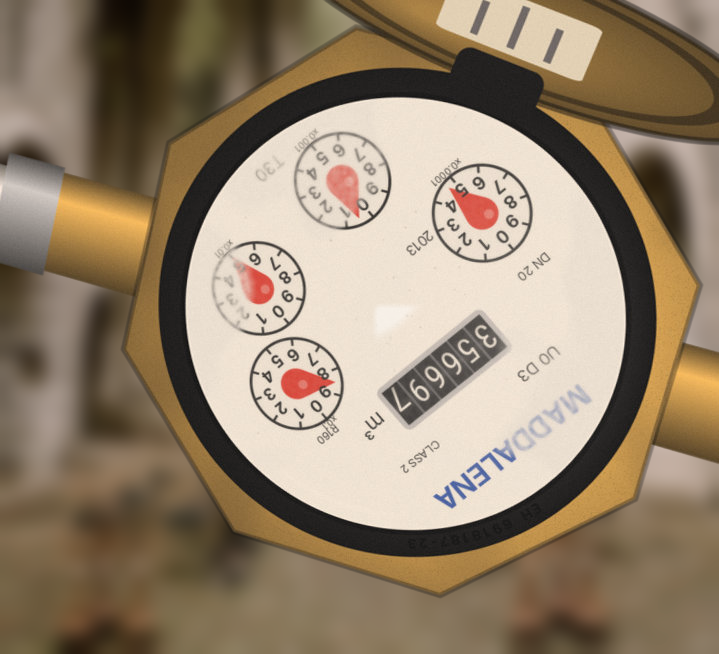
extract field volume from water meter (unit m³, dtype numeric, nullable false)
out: 356696.8504 m³
